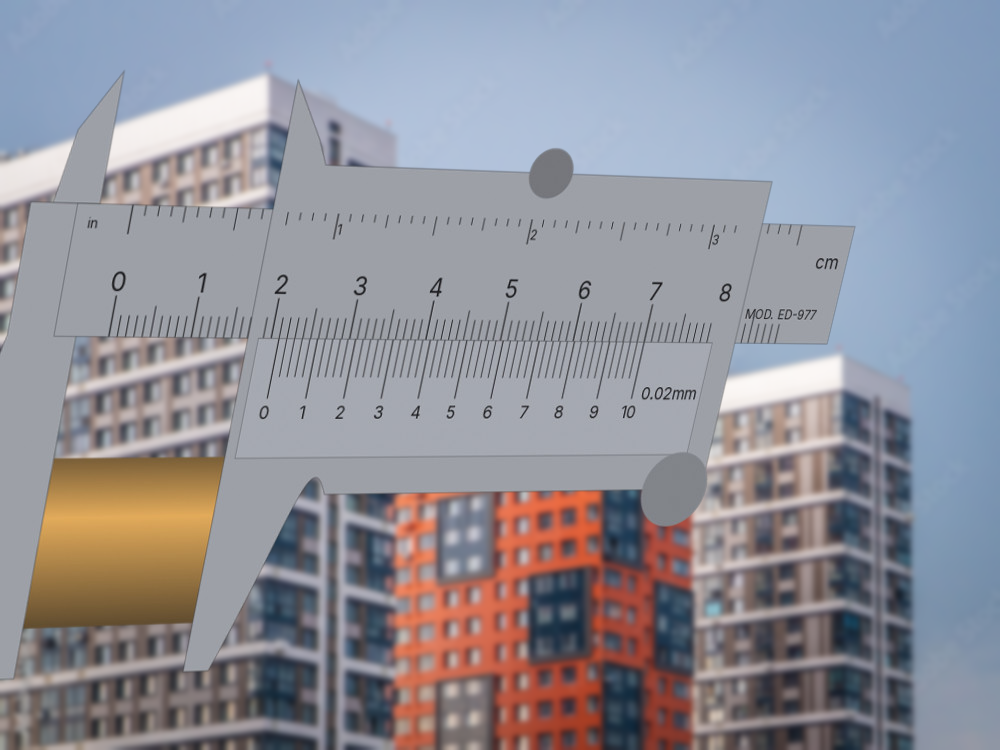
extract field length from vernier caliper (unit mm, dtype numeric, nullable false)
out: 21.0 mm
